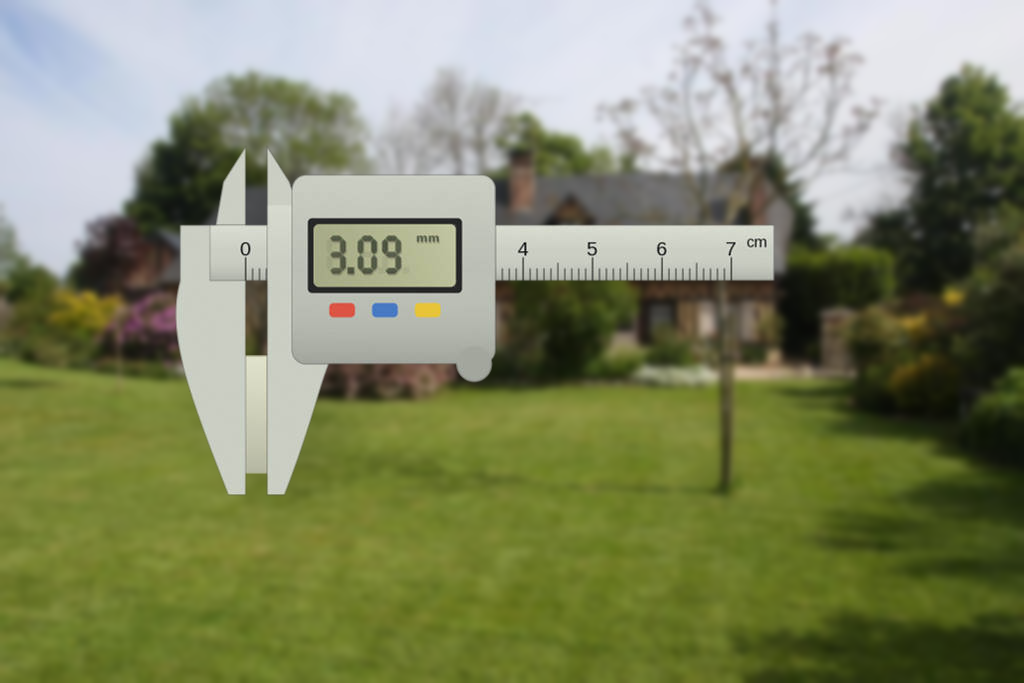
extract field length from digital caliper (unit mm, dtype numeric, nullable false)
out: 3.09 mm
